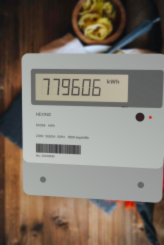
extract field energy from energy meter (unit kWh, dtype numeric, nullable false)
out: 779606 kWh
